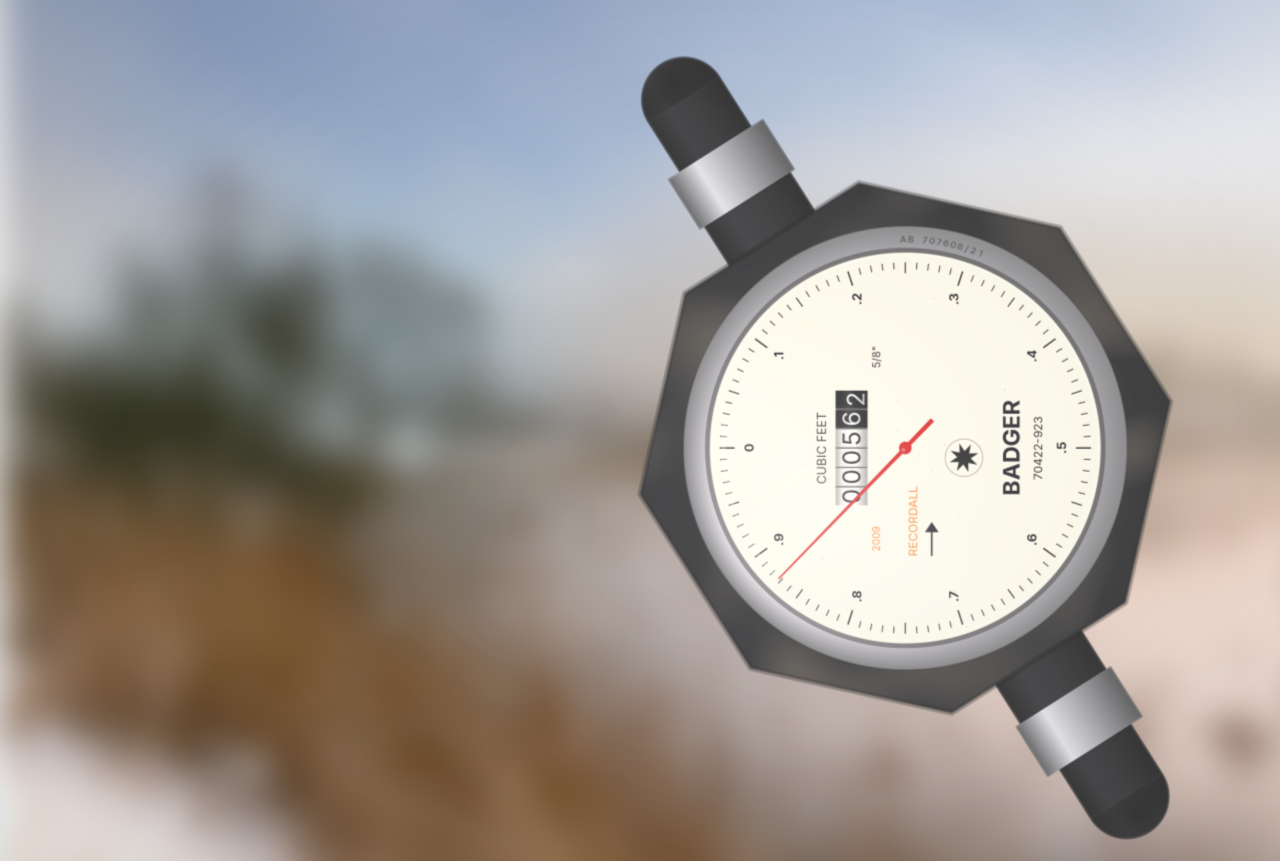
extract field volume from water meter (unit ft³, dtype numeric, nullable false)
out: 561.87 ft³
